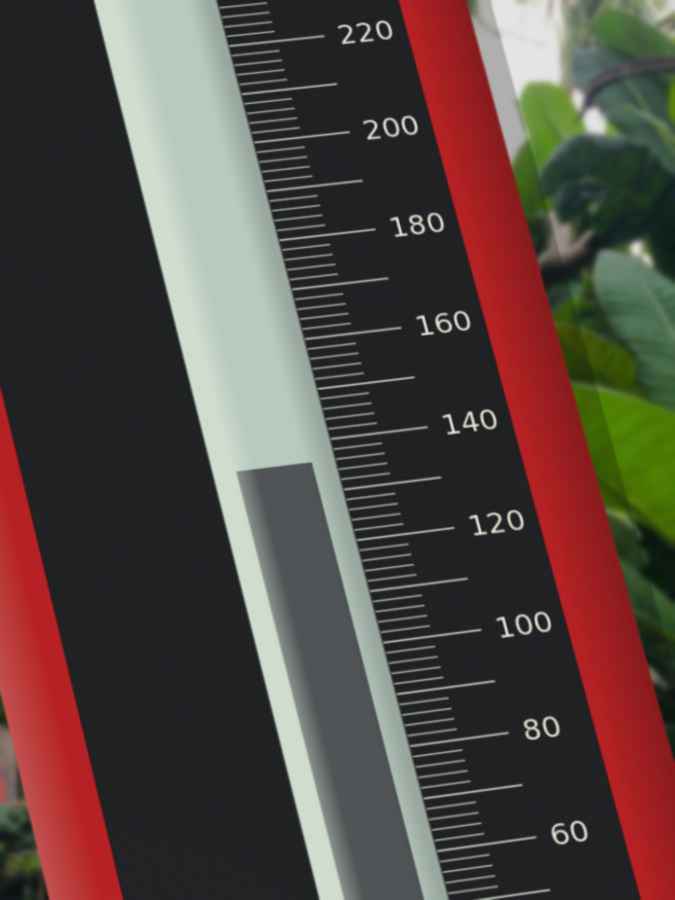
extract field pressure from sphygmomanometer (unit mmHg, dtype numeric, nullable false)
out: 136 mmHg
